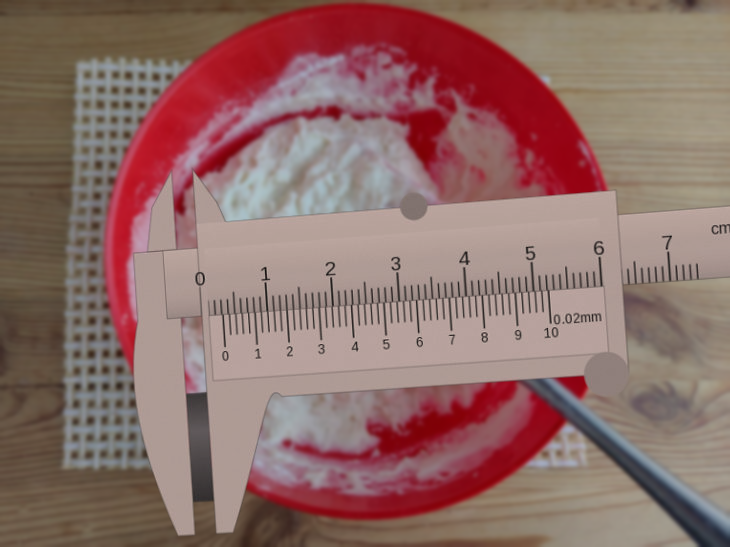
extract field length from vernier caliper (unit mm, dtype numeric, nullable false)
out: 3.2 mm
